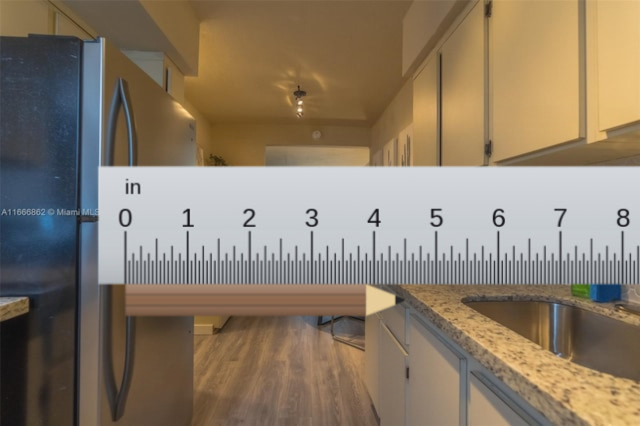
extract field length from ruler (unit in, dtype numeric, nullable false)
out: 4.5 in
